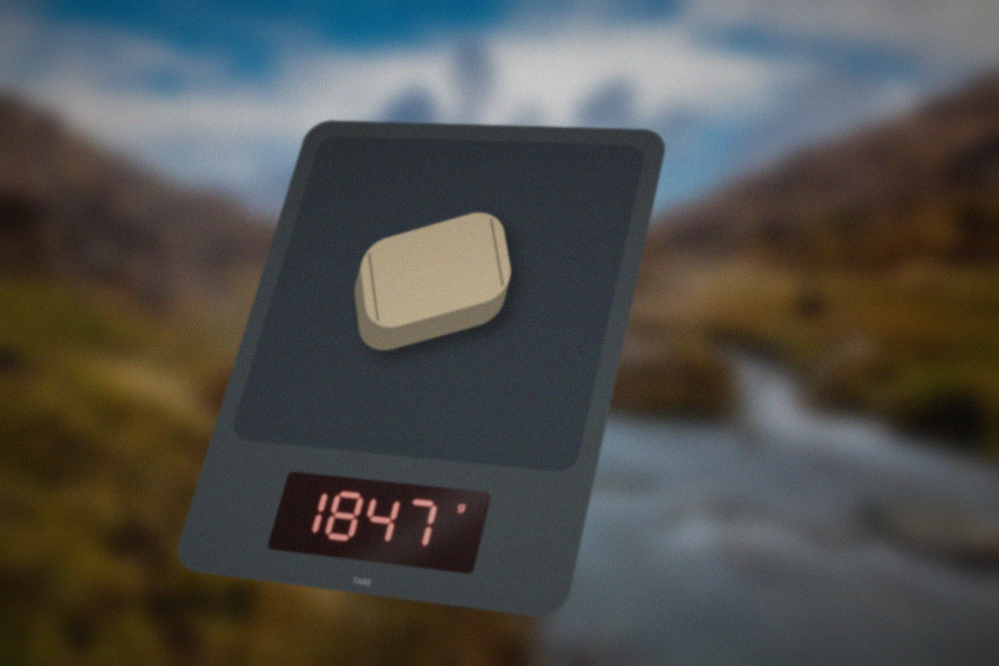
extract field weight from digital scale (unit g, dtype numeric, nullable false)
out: 1847 g
